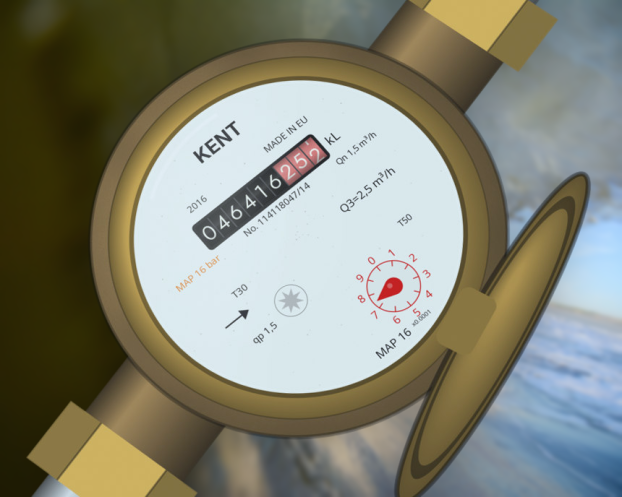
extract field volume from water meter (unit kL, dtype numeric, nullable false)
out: 46416.2517 kL
